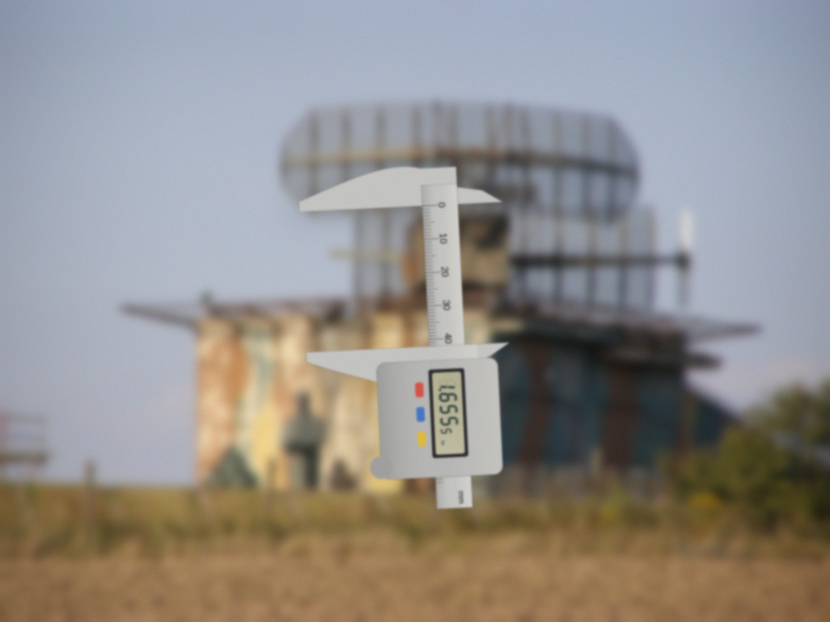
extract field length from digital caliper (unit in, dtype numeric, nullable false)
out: 1.6555 in
